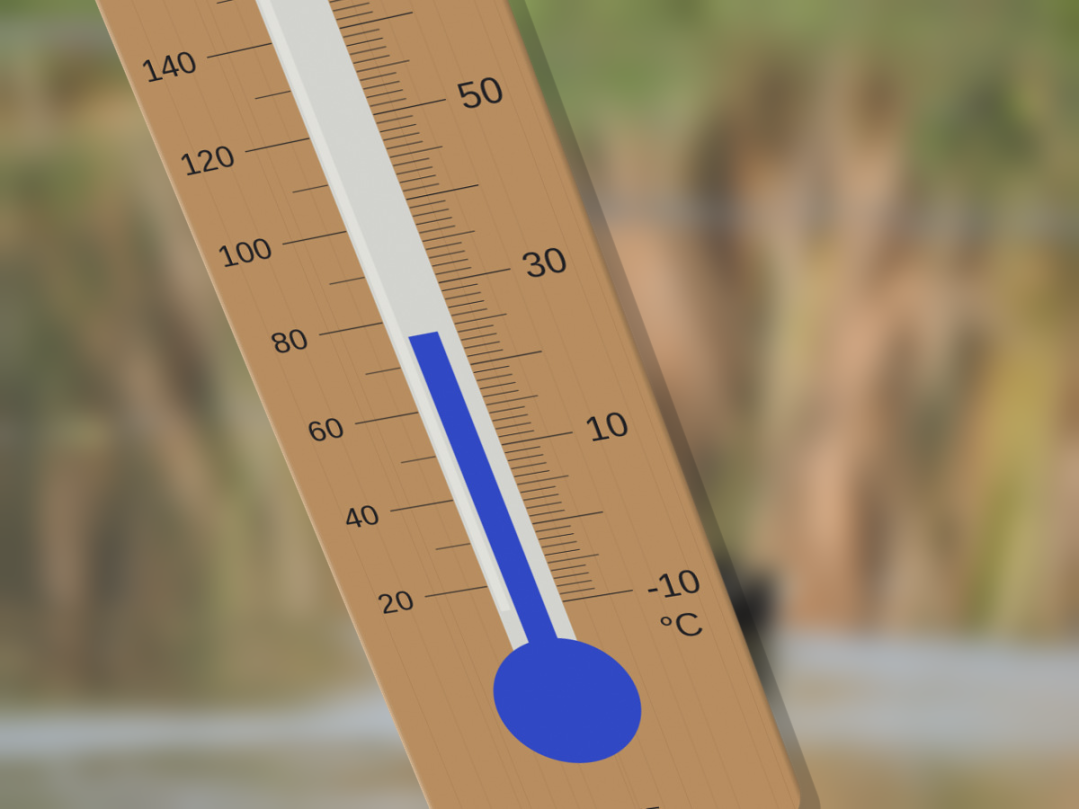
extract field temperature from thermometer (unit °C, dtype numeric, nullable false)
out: 24.5 °C
